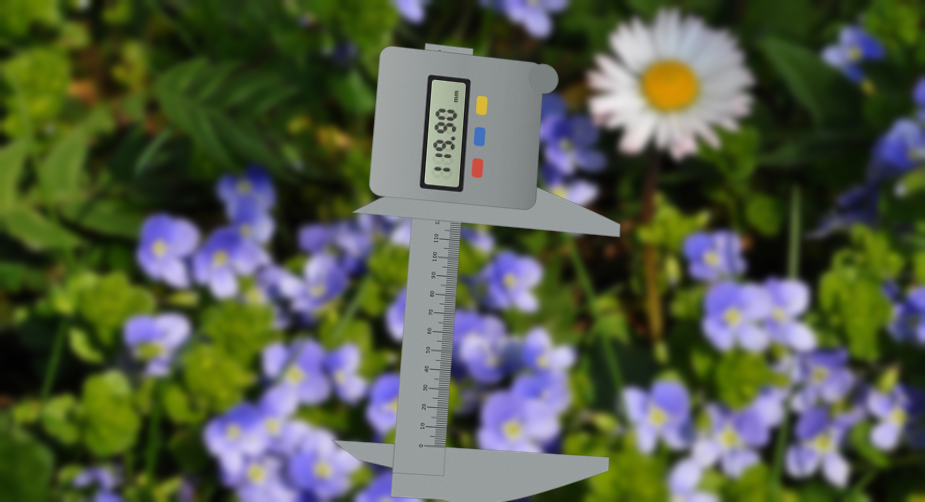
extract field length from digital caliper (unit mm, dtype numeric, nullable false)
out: 119.90 mm
